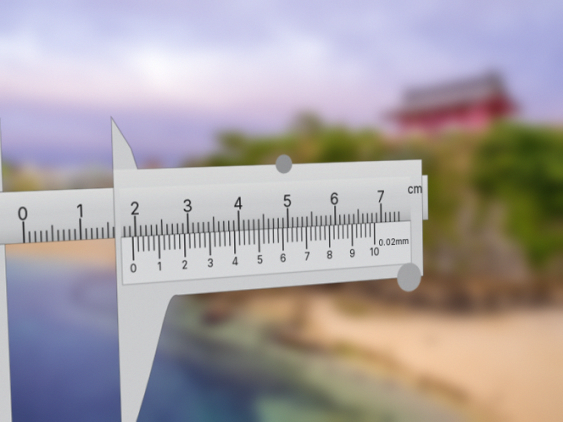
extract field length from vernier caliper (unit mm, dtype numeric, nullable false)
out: 19.5 mm
